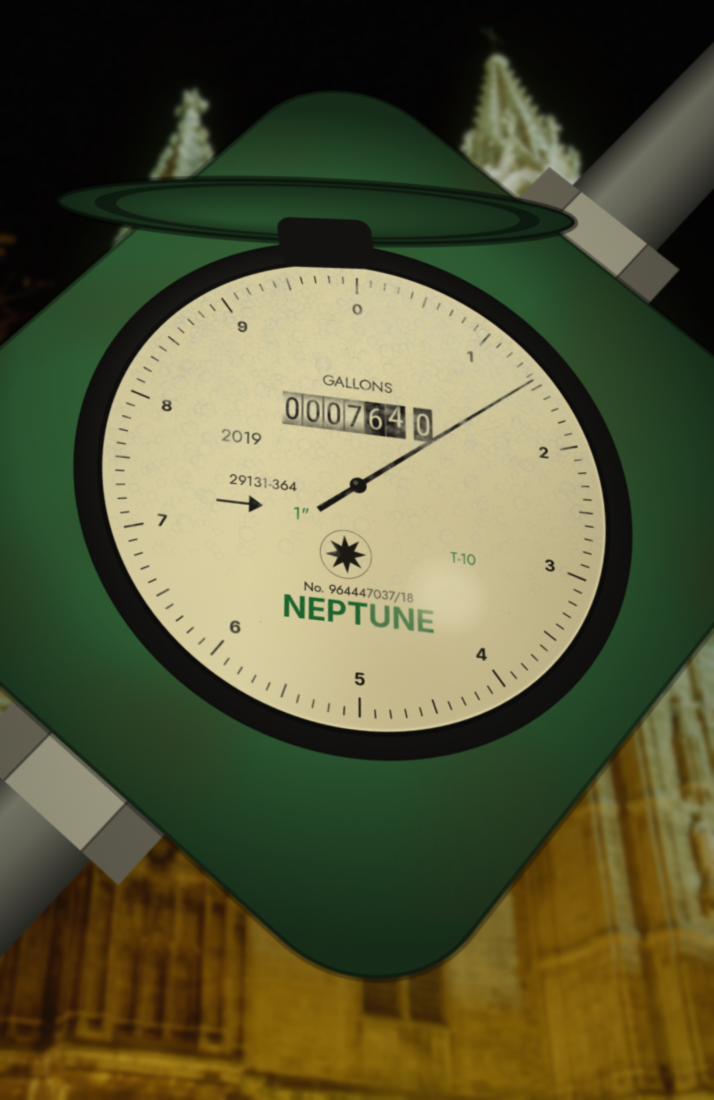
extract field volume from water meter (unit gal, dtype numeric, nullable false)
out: 7641.4 gal
